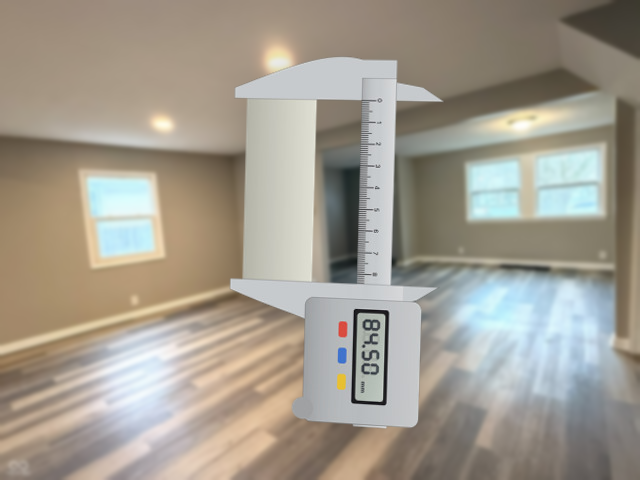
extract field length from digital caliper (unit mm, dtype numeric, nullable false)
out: 84.50 mm
